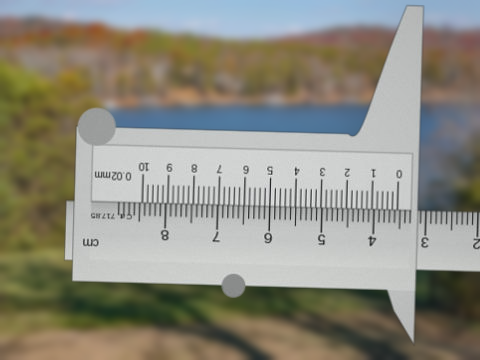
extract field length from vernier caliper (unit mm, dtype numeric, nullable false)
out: 35.5 mm
